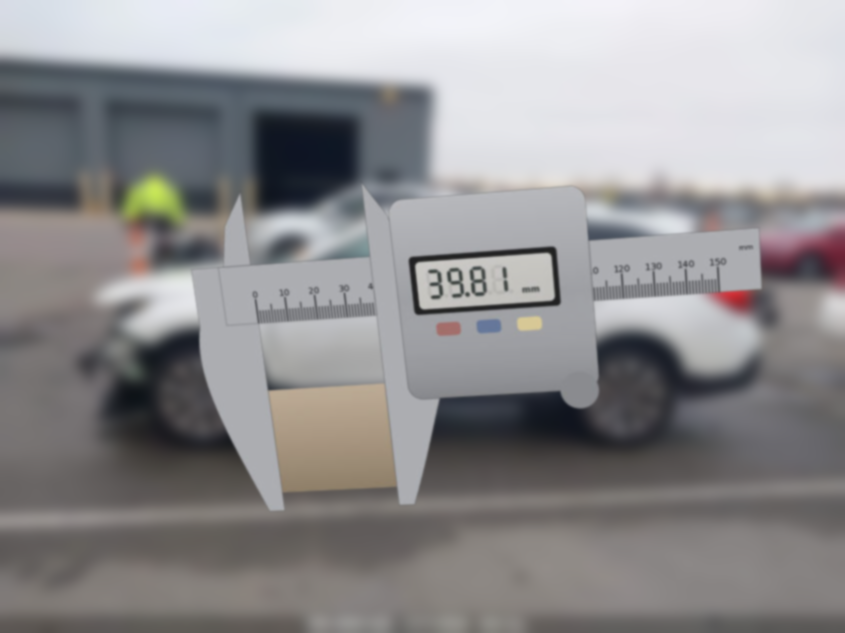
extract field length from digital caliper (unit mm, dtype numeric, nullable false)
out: 39.81 mm
